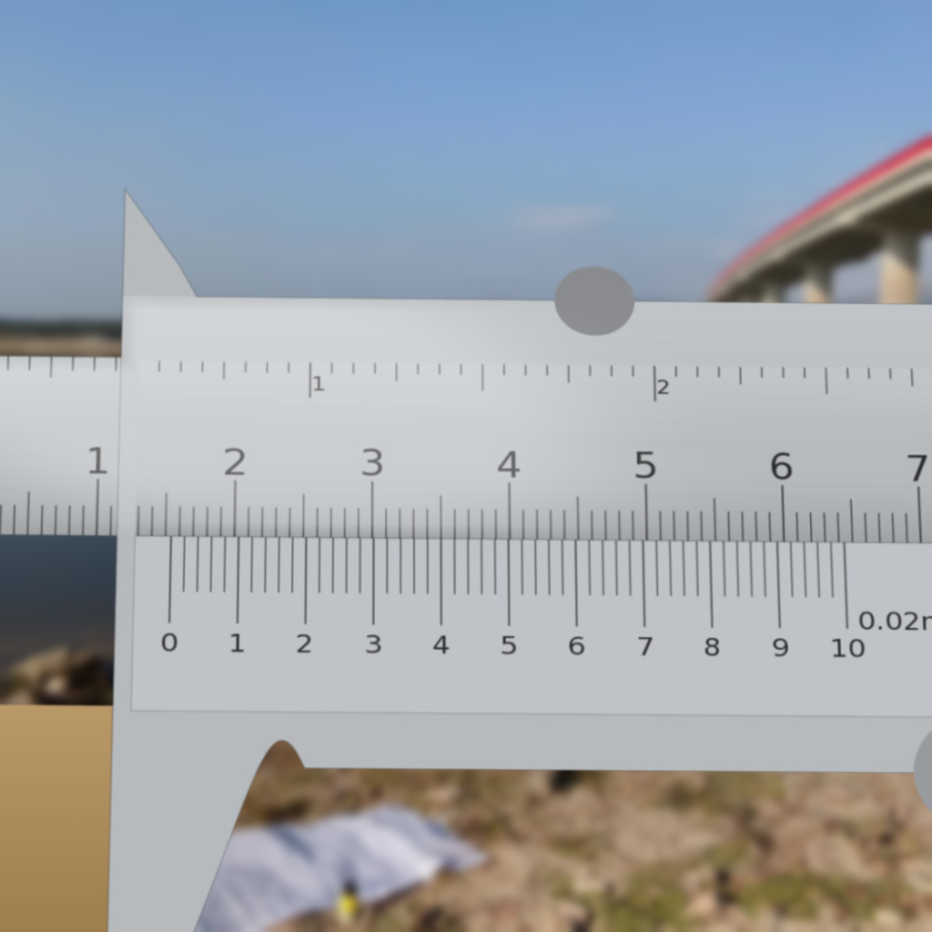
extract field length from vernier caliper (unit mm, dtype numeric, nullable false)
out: 15.4 mm
